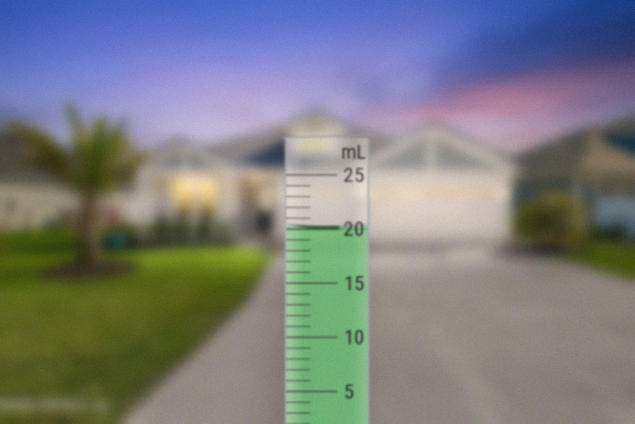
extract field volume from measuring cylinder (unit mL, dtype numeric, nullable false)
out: 20 mL
